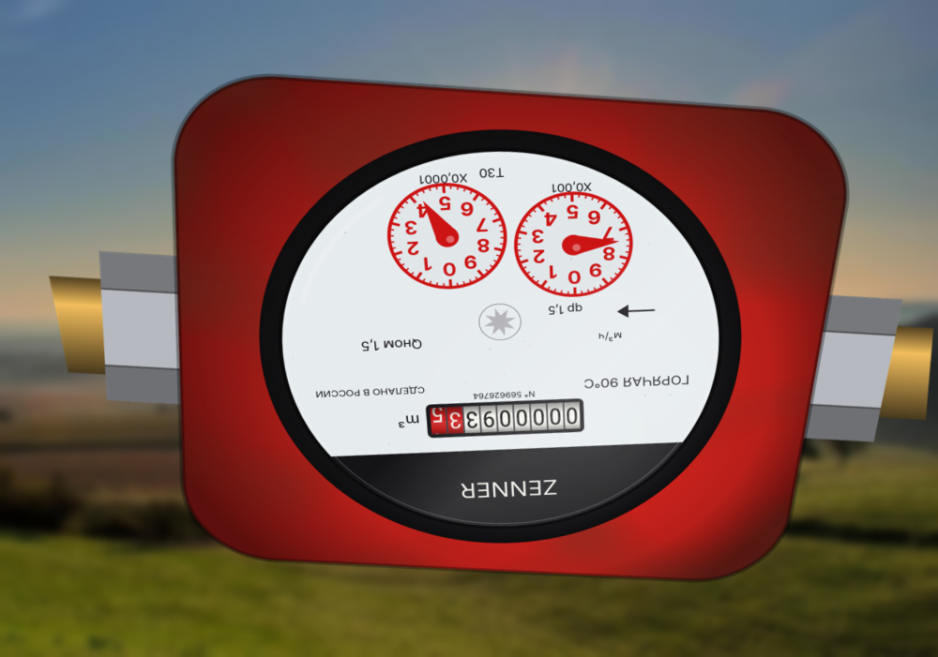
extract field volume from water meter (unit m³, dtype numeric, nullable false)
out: 93.3474 m³
